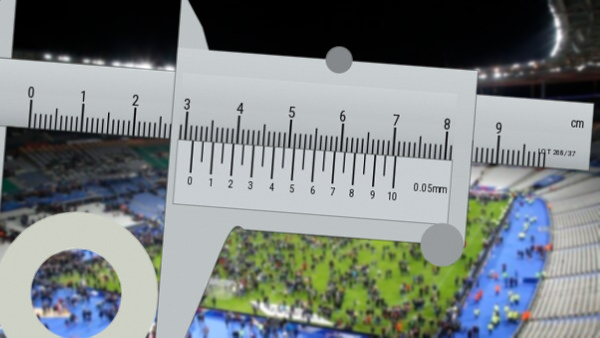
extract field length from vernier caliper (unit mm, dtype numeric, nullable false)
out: 31.5 mm
